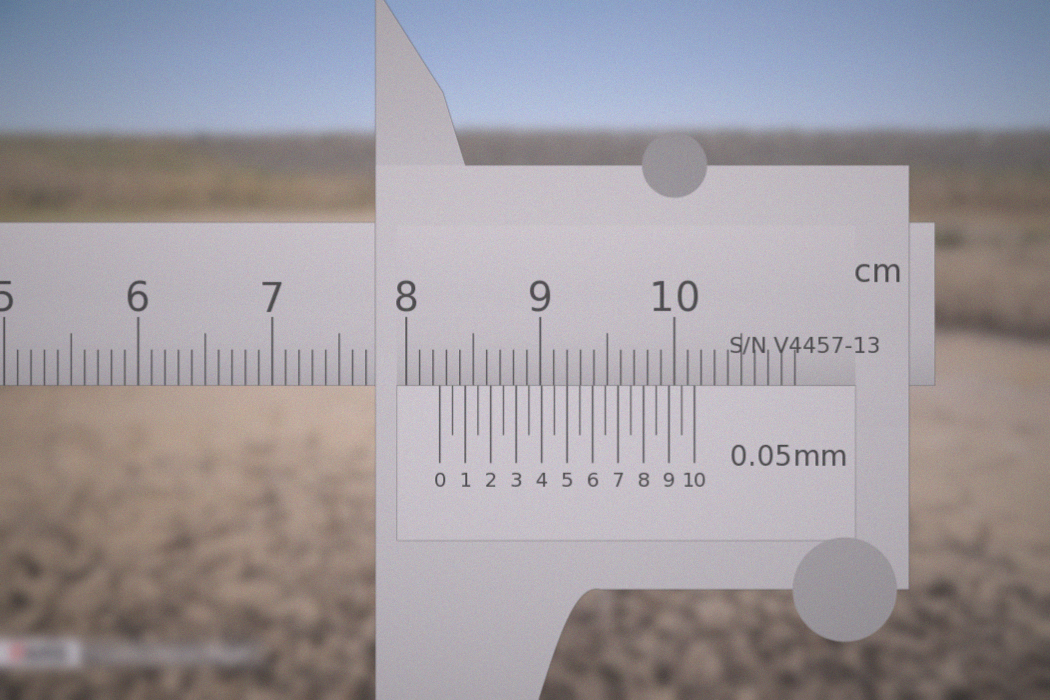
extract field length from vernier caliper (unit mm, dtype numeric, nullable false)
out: 82.5 mm
